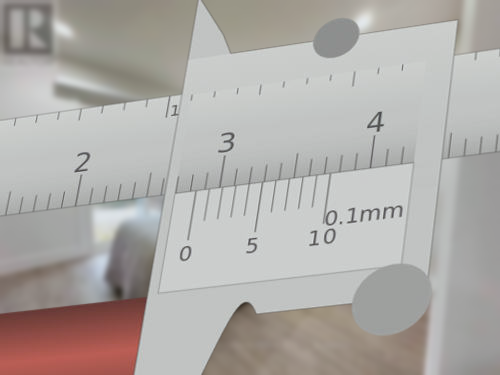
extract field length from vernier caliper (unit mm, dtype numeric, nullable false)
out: 28.4 mm
